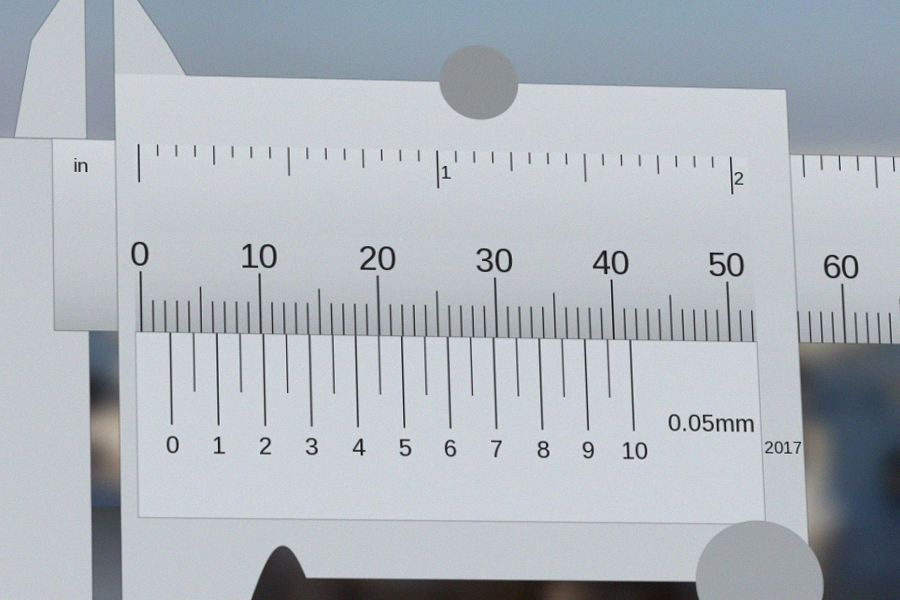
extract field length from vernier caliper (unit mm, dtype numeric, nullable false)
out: 2.4 mm
